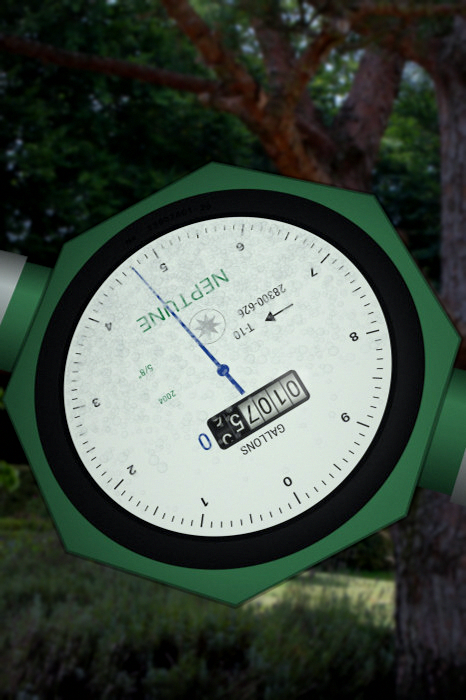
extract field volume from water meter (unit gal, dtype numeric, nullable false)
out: 107554.7 gal
